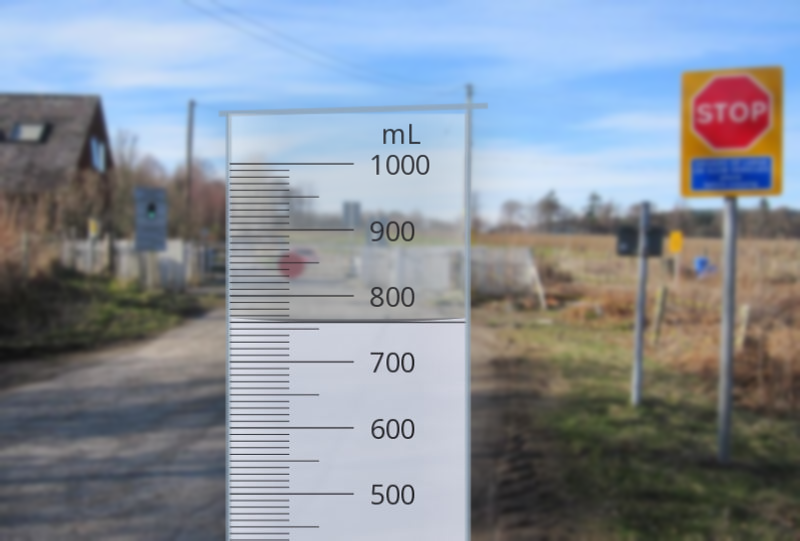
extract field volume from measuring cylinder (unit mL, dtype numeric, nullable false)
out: 760 mL
